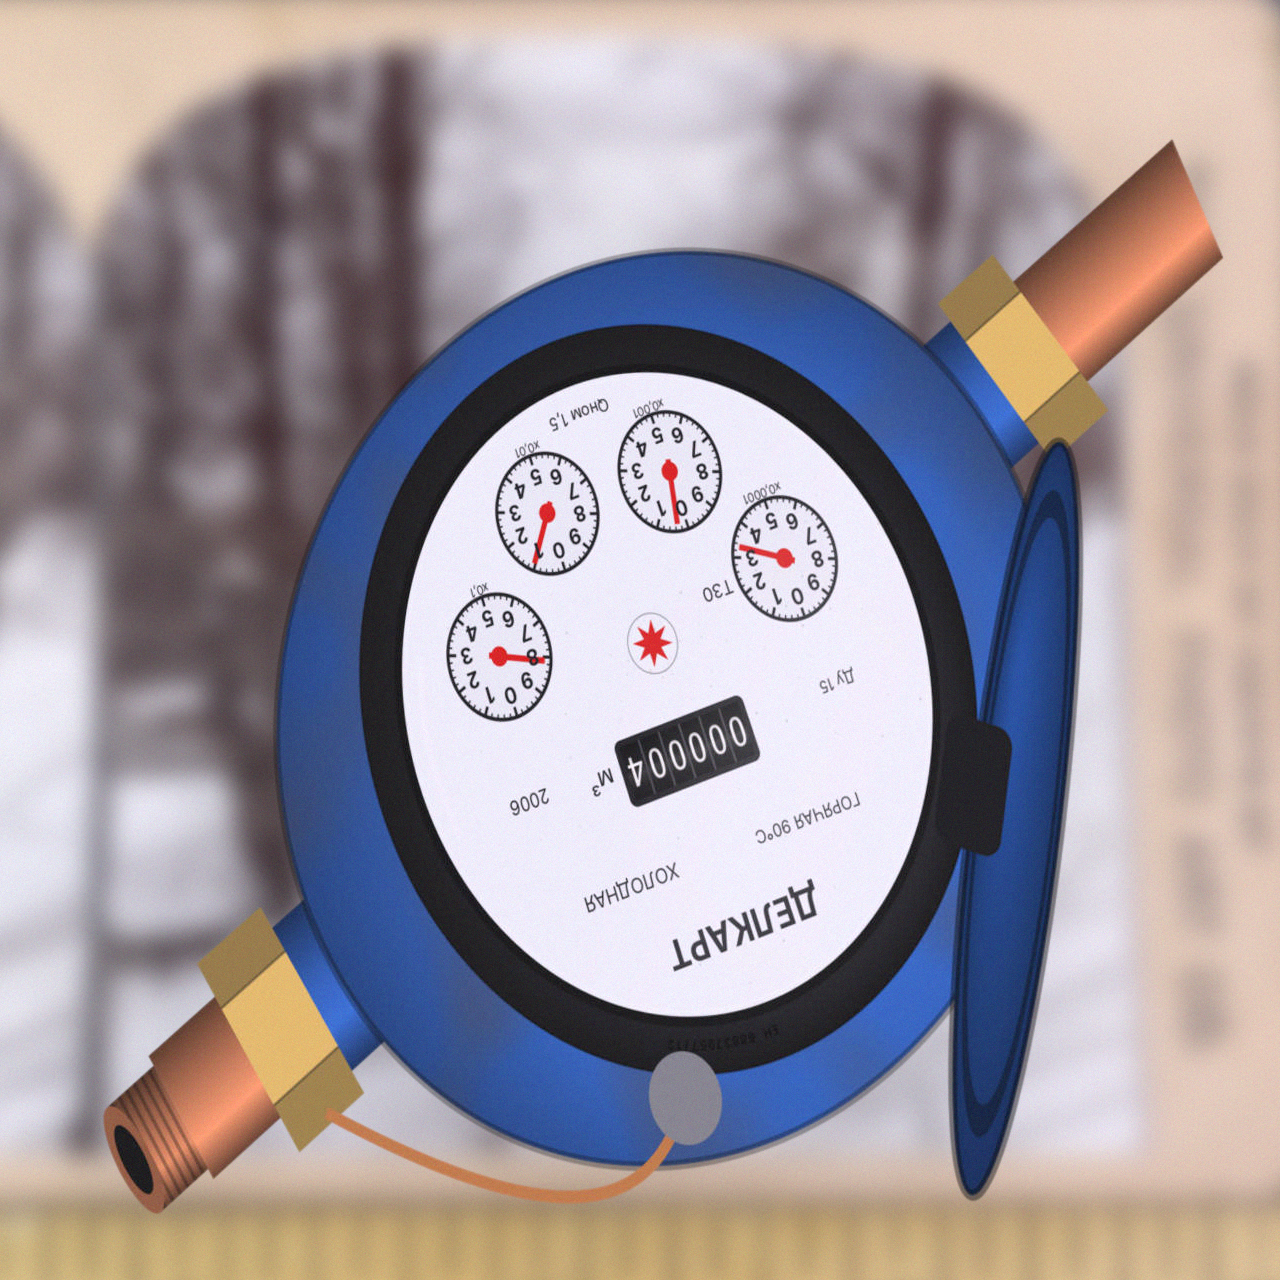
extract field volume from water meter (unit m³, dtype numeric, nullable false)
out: 4.8103 m³
